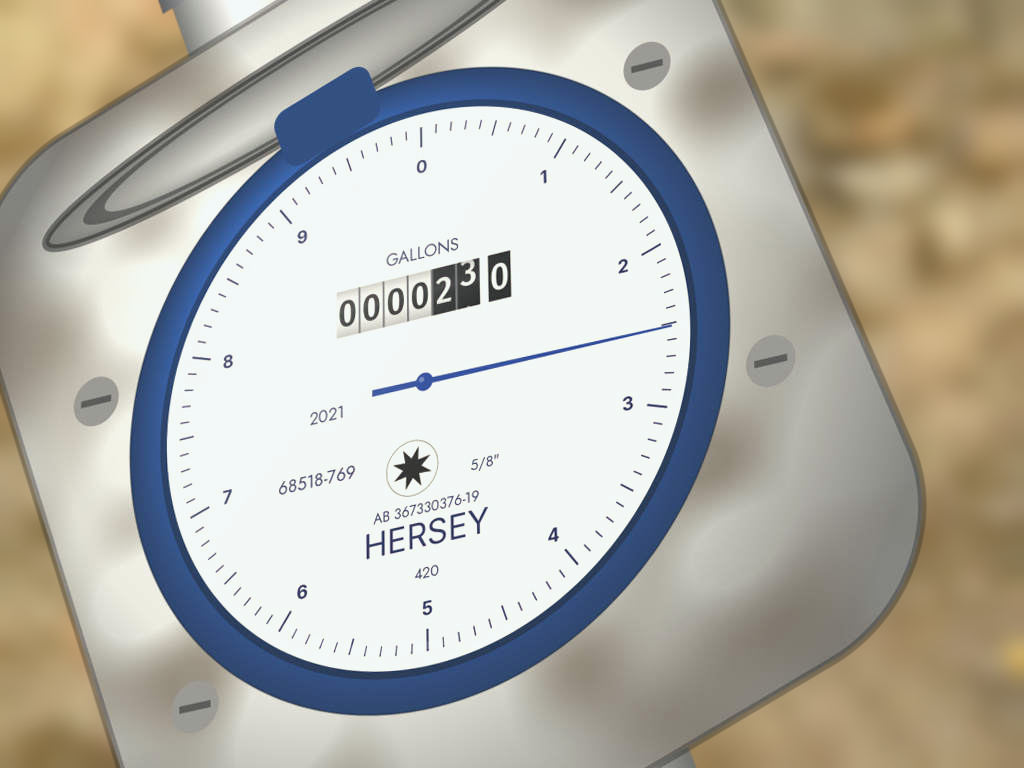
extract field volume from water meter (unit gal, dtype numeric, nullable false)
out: 232.5 gal
